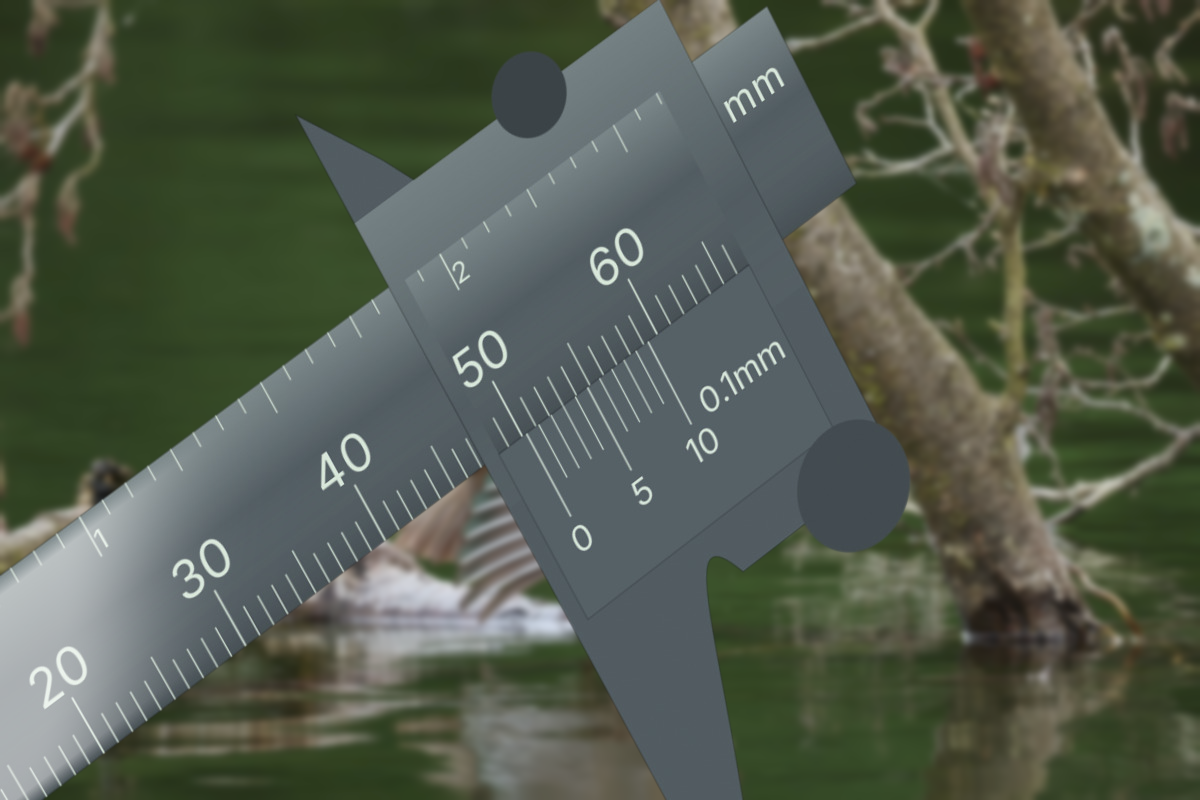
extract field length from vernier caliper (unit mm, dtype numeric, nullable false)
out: 50.3 mm
